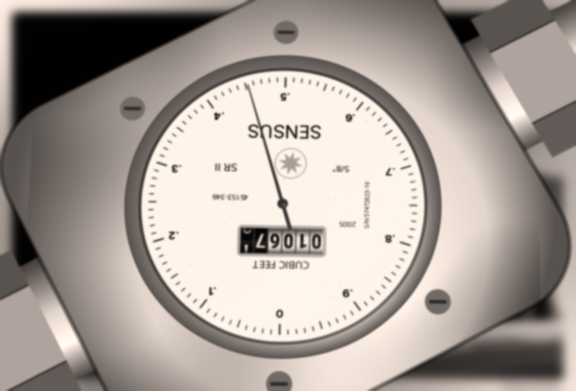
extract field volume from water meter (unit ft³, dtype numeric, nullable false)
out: 10671.45 ft³
